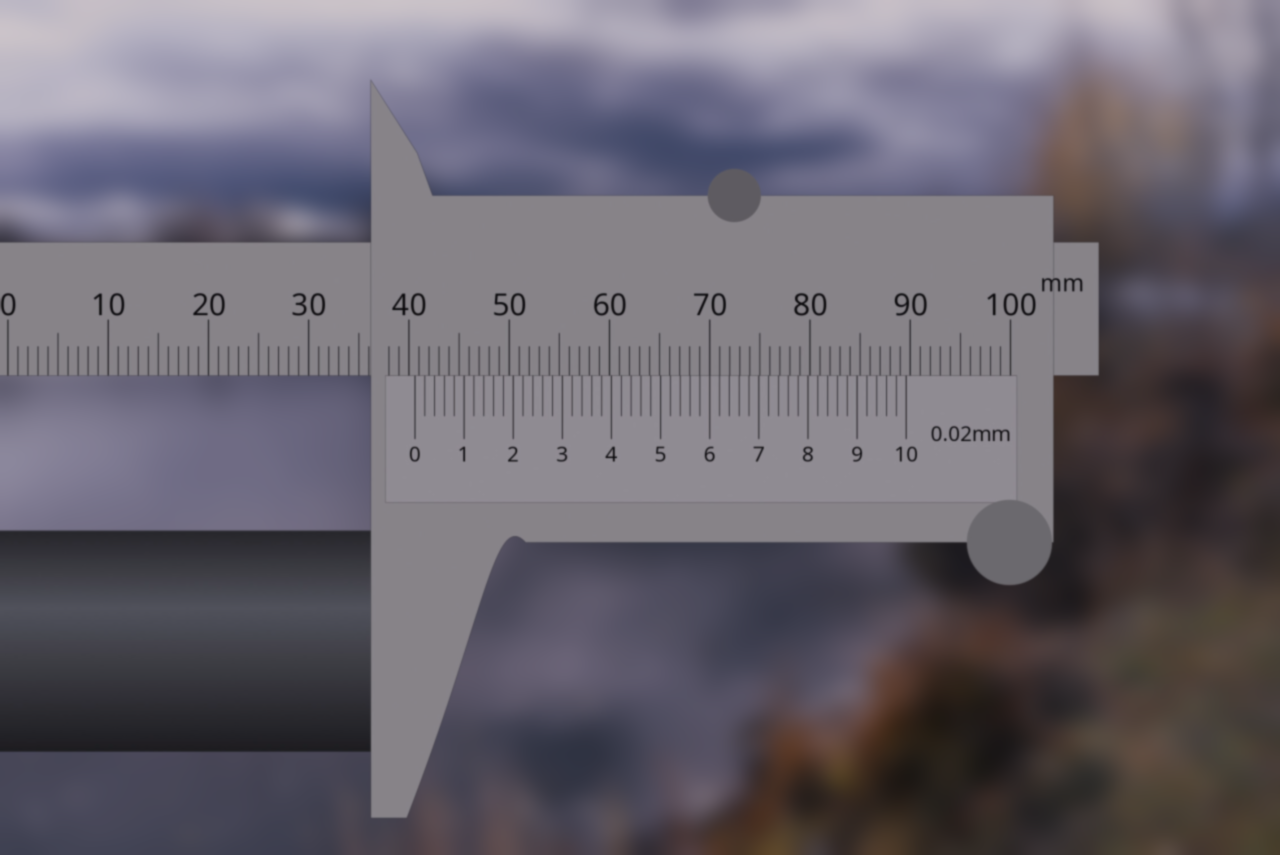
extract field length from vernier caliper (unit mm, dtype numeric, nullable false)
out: 40.6 mm
